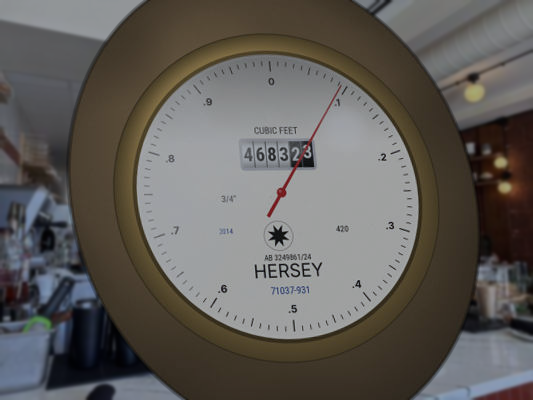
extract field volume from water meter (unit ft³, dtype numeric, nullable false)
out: 468323.09 ft³
